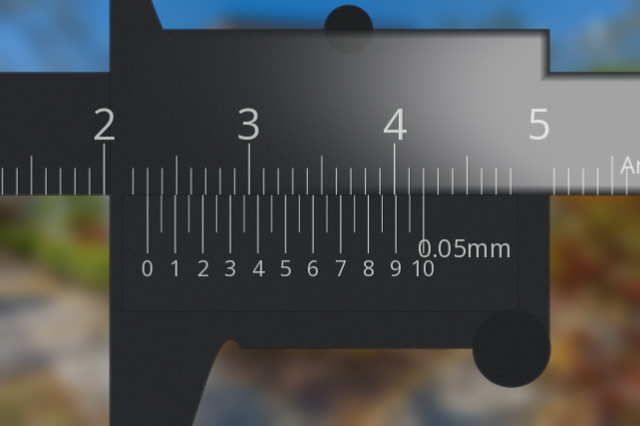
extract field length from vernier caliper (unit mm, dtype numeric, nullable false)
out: 23.0 mm
